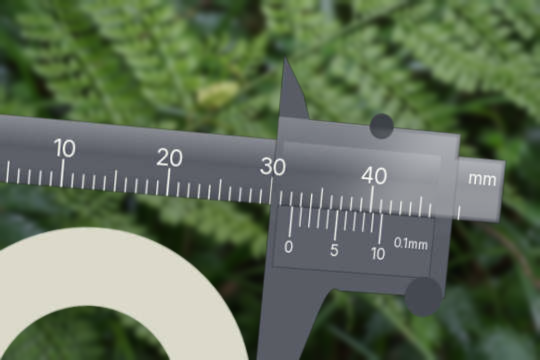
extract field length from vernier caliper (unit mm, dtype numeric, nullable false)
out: 32.2 mm
